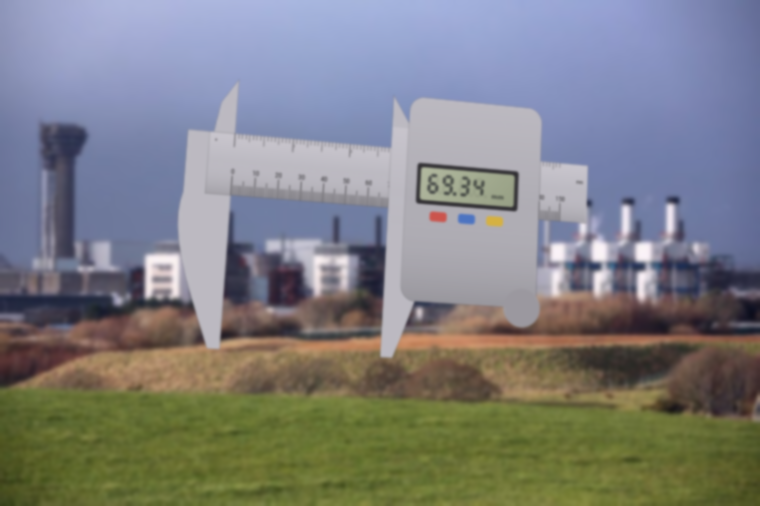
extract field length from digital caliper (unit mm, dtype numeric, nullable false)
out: 69.34 mm
